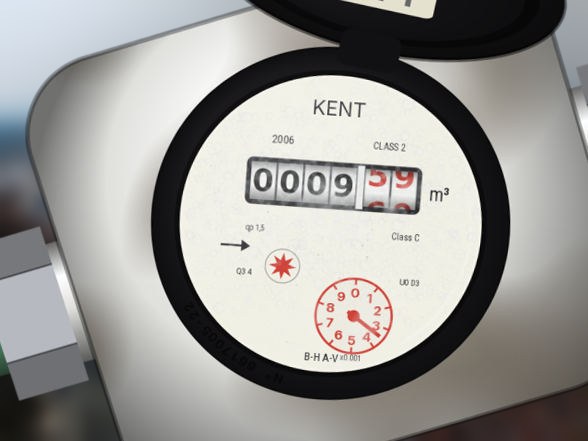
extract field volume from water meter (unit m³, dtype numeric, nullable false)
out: 9.593 m³
